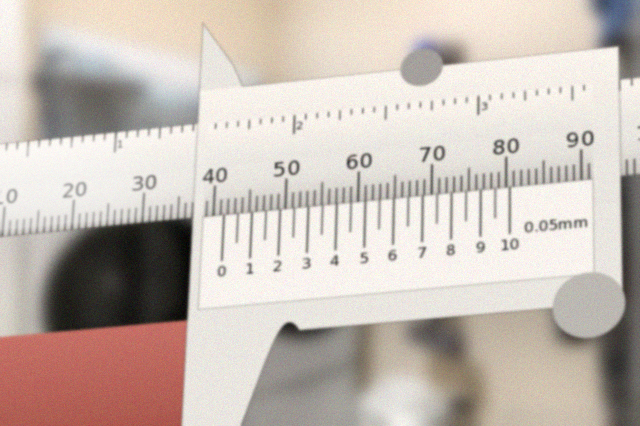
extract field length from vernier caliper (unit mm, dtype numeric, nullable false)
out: 41.5 mm
